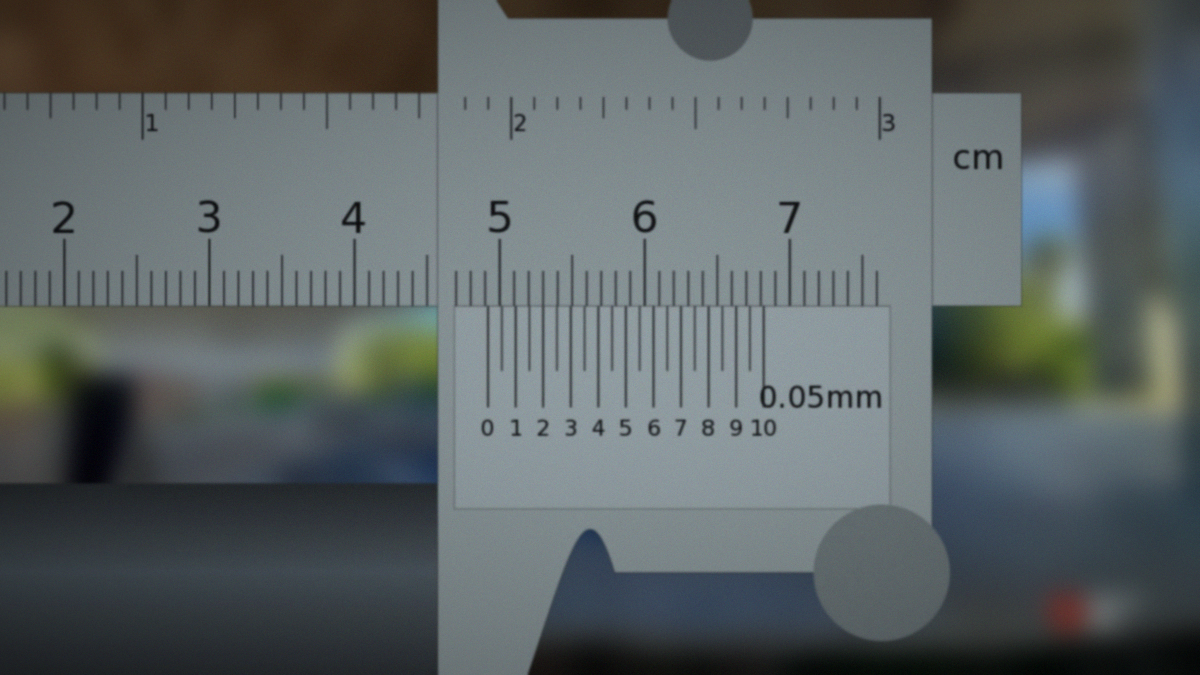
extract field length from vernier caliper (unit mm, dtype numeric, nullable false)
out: 49.2 mm
